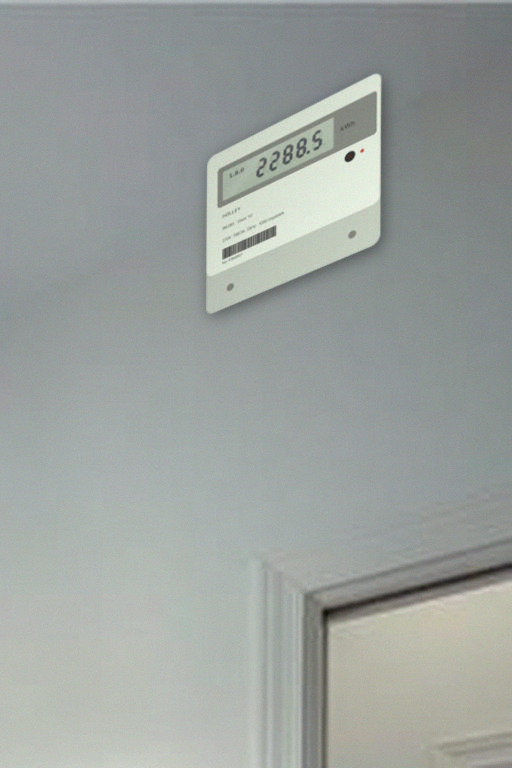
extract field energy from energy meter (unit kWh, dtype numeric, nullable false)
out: 2288.5 kWh
